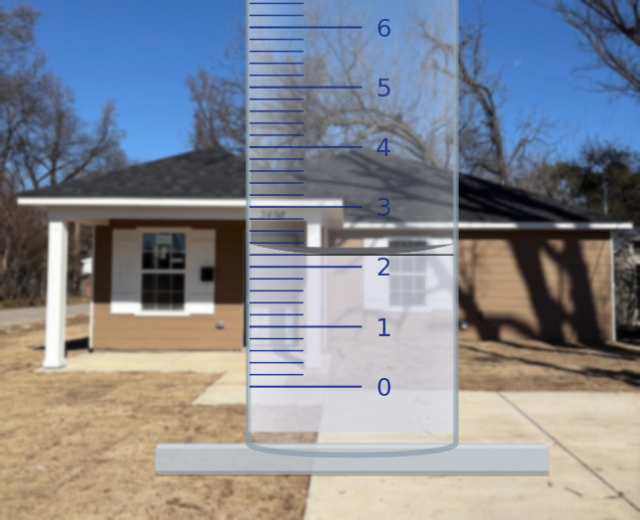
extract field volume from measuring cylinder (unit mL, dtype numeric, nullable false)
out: 2.2 mL
